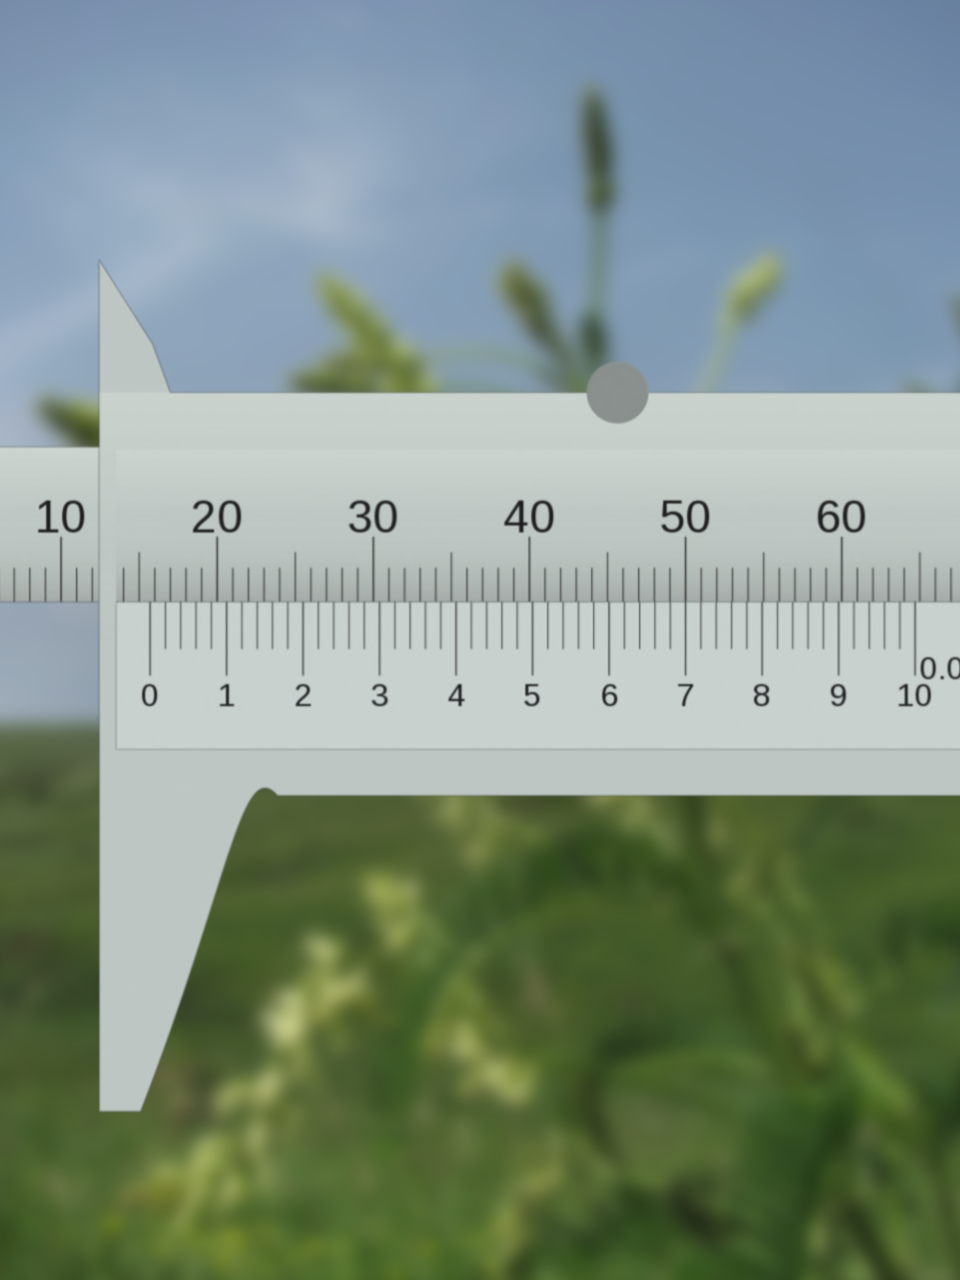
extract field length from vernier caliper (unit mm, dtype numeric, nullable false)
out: 15.7 mm
